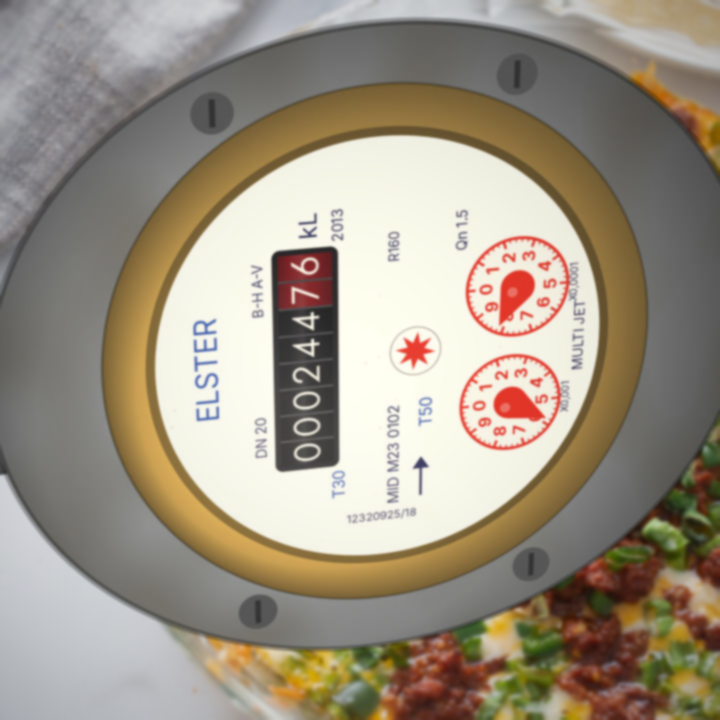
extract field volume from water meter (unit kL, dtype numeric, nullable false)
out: 244.7658 kL
